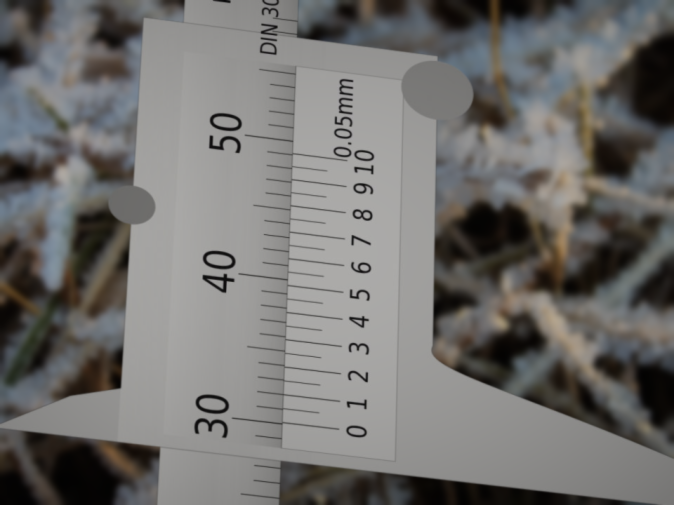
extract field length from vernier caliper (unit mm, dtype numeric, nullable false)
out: 30.1 mm
